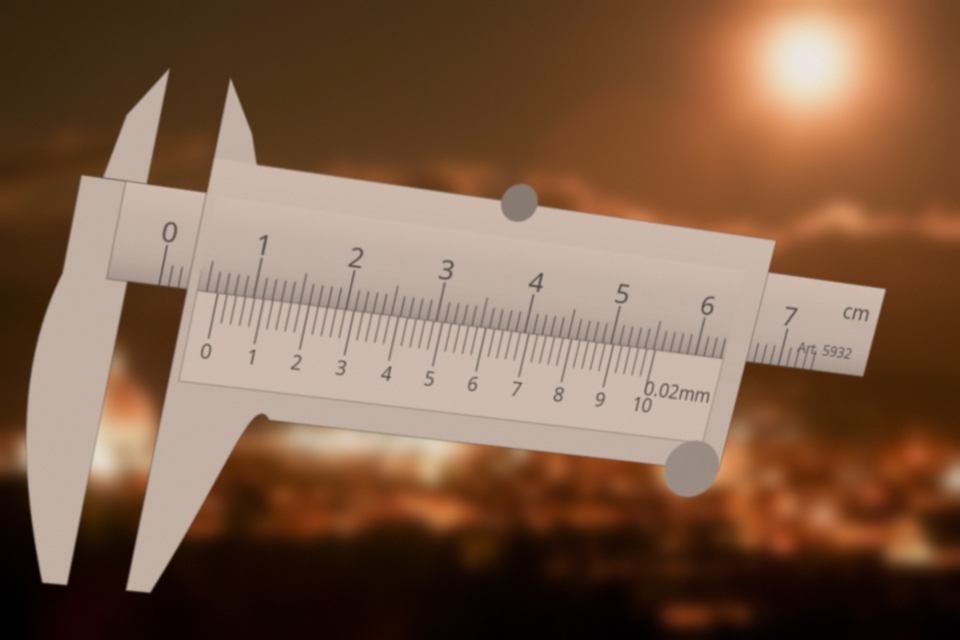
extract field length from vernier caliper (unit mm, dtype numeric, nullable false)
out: 6.2 mm
